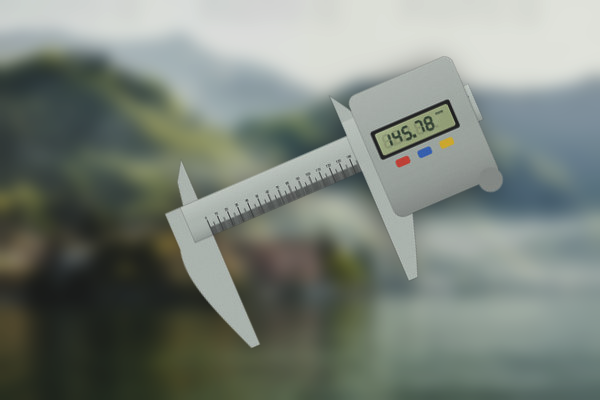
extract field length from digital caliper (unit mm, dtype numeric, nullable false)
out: 145.78 mm
